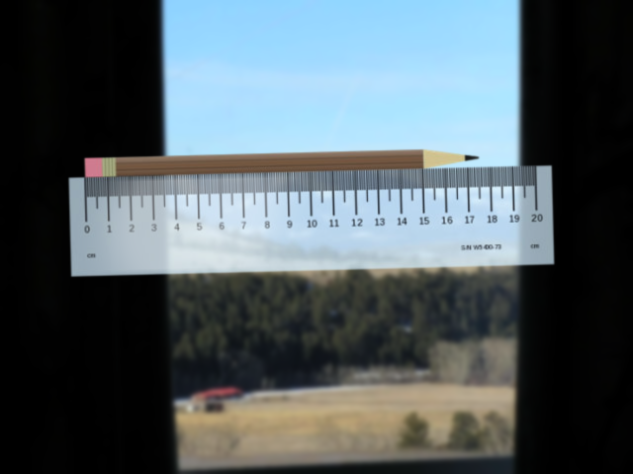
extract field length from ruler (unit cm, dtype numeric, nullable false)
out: 17.5 cm
